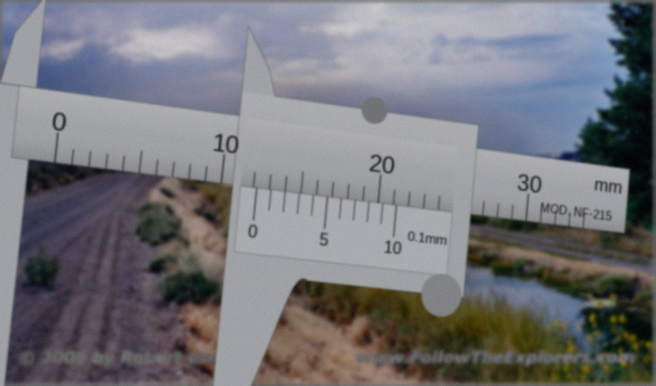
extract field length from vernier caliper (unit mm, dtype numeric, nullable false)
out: 12.2 mm
